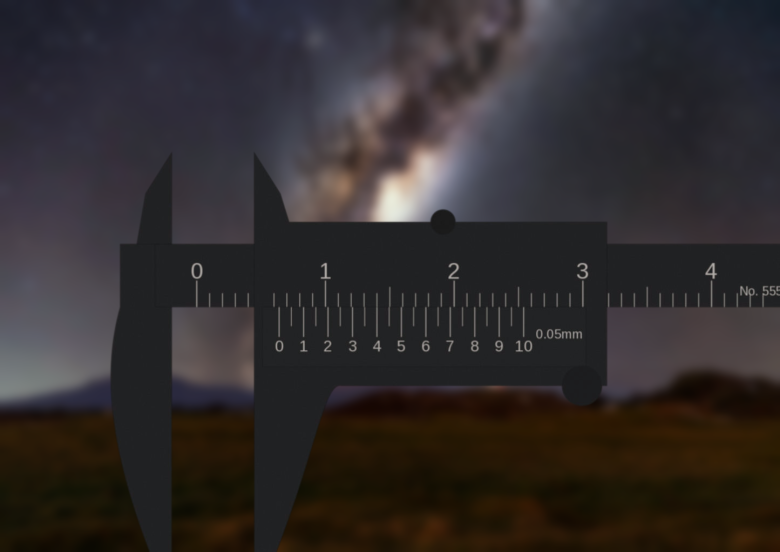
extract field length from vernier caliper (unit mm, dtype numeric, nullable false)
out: 6.4 mm
